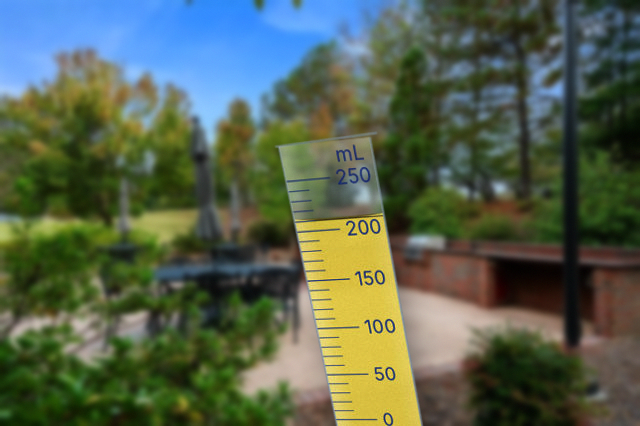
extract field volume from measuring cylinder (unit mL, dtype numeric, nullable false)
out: 210 mL
